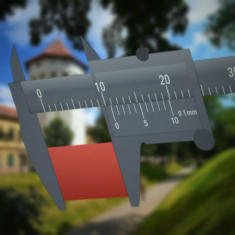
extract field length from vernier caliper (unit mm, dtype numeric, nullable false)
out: 10.8 mm
